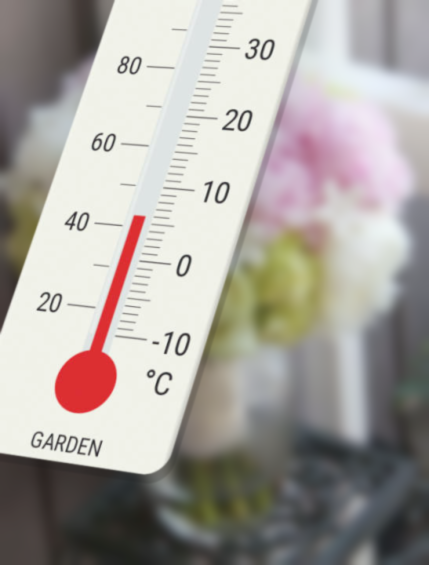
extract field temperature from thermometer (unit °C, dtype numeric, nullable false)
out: 6 °C
